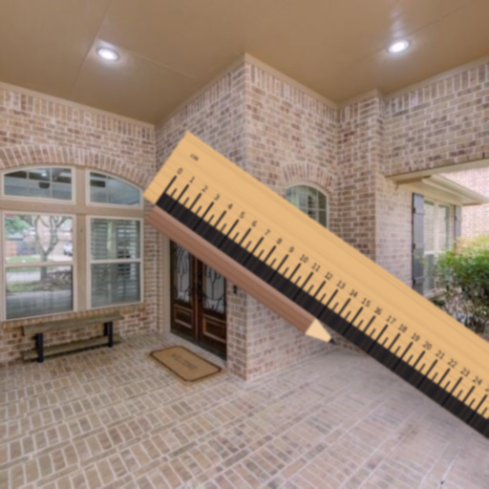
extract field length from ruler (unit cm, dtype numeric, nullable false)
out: 15 cm
